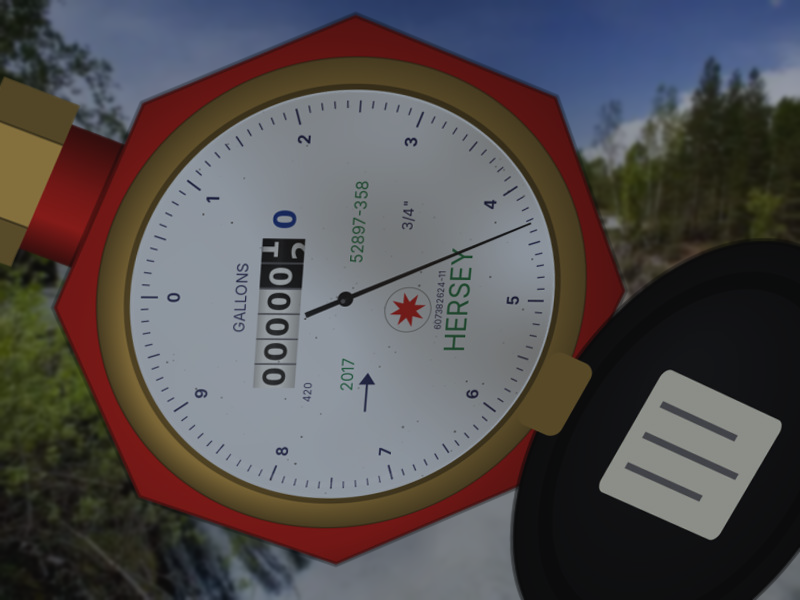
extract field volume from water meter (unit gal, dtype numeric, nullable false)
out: 14.3 gal
